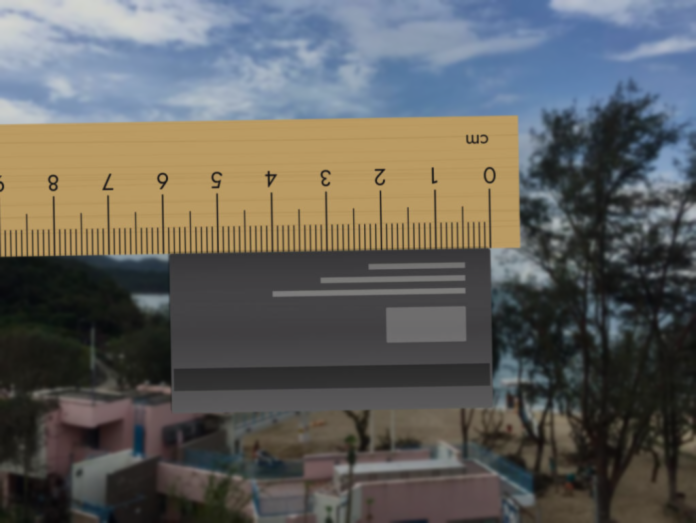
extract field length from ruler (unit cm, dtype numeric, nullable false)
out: 5.9 cm
